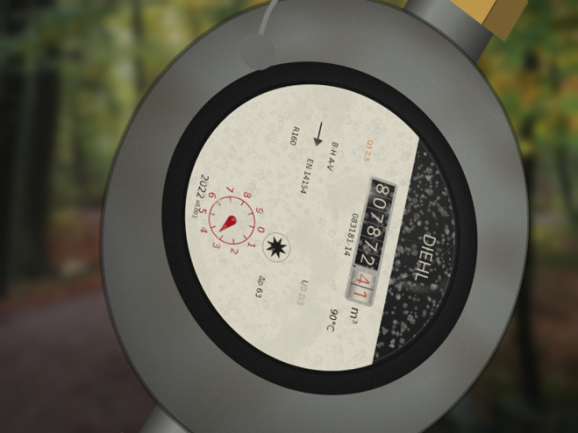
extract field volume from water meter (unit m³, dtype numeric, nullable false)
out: 807872.413 m³
